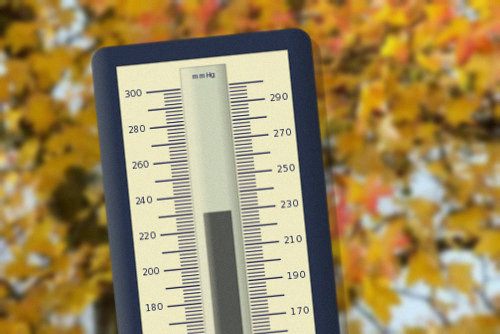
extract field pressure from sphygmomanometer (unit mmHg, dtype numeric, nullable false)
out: 230 mmHg
